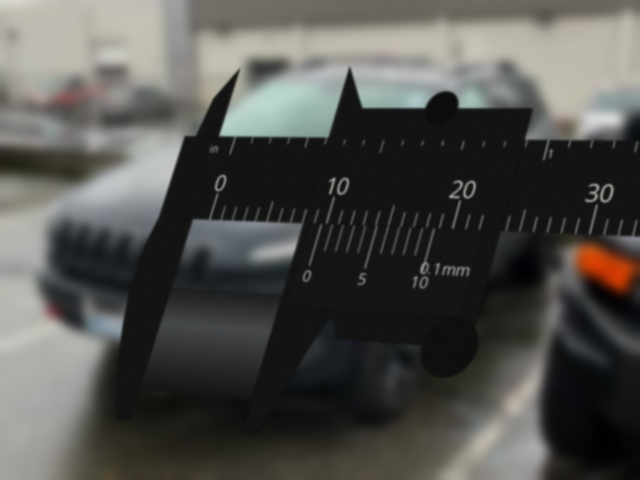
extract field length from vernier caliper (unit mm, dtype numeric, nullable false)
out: 9.6 mm
